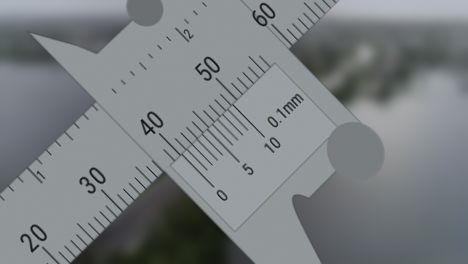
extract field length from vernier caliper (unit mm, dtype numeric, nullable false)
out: 40.2 mm
